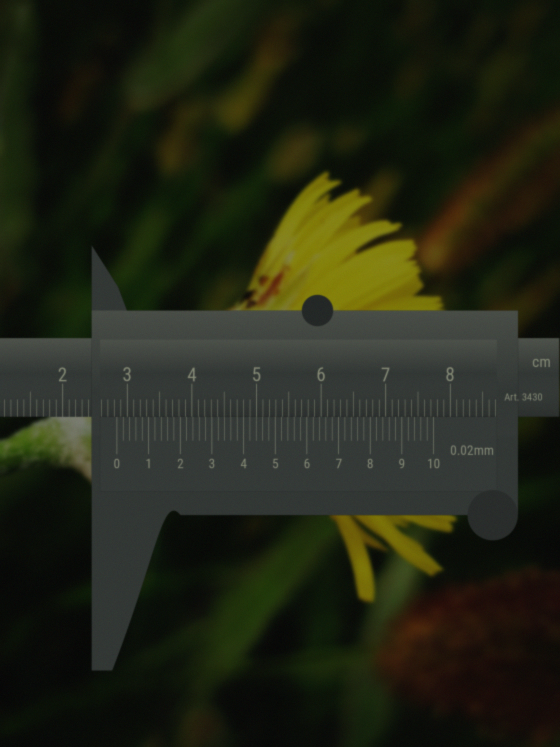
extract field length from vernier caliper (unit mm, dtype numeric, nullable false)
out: 28.4 mm
